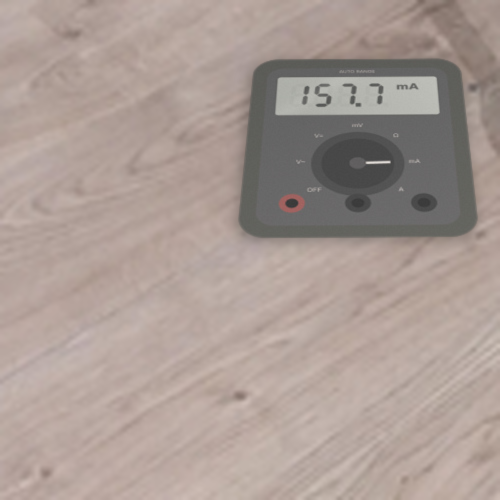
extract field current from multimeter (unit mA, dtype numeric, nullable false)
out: 157.7 mA
